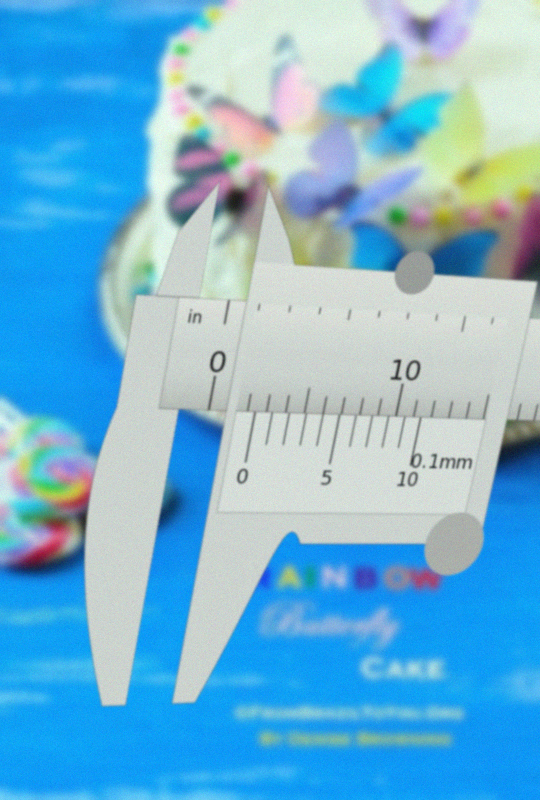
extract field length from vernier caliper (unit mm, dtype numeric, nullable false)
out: 2.4 mm
